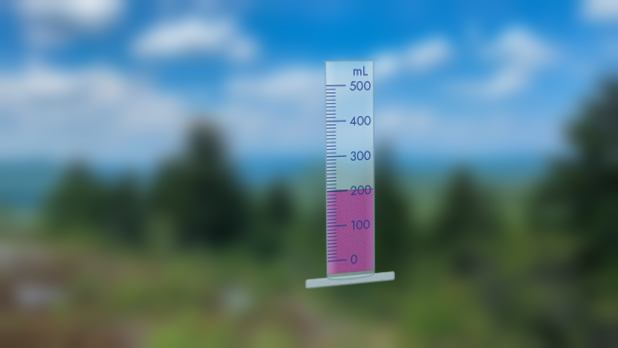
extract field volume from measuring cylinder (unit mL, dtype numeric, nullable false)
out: 200 mL
